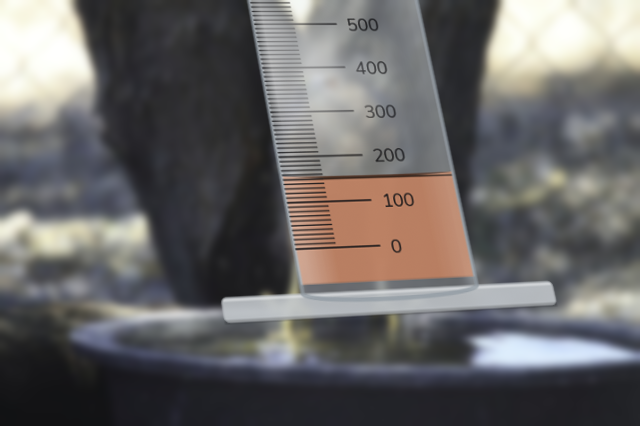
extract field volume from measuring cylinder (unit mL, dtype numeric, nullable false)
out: 150 mL
